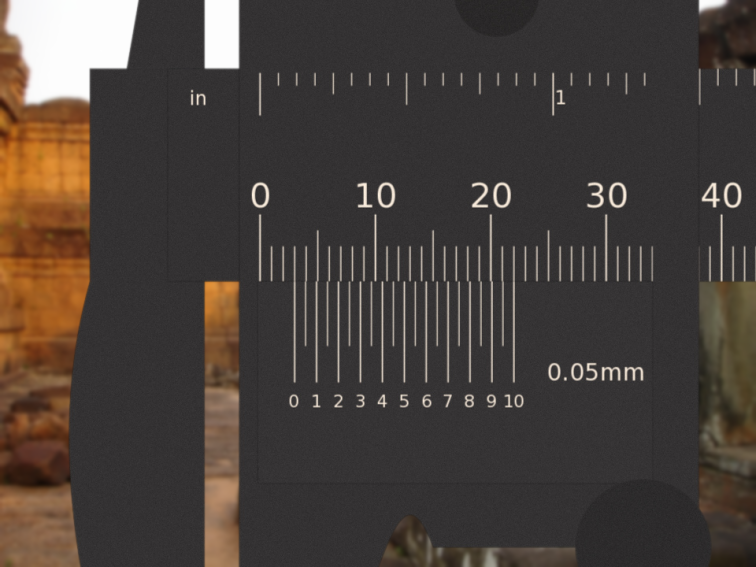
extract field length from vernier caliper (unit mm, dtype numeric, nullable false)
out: 3.0 mm
